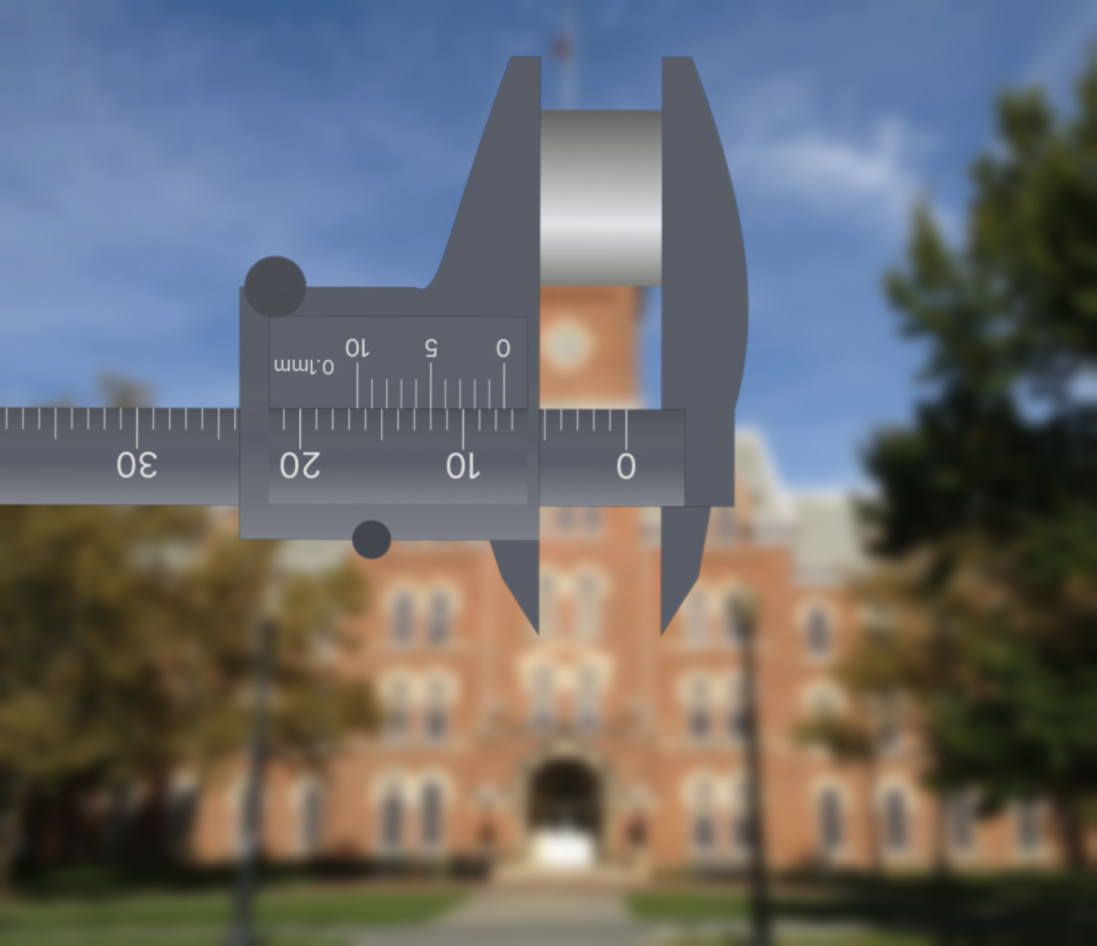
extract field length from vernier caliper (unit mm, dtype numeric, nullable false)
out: 7.5 mm
